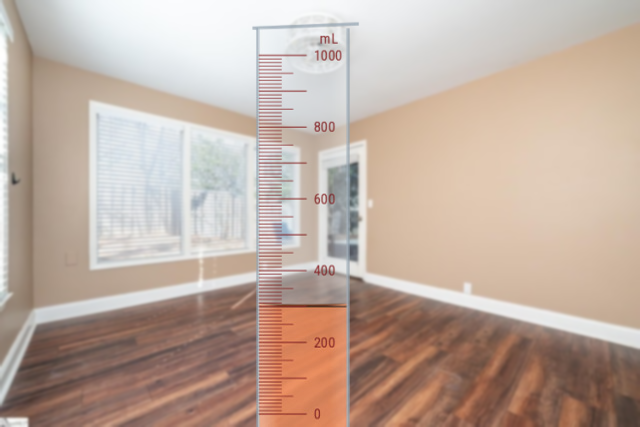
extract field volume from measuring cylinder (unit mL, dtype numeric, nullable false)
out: 300 mL
